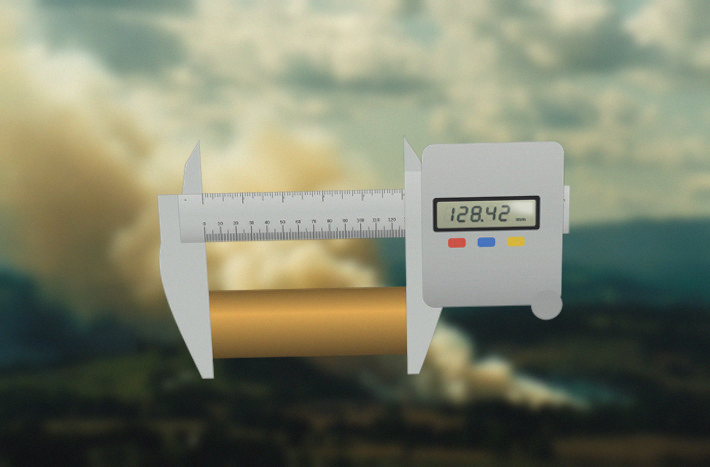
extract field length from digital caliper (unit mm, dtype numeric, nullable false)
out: 128.42 mm
